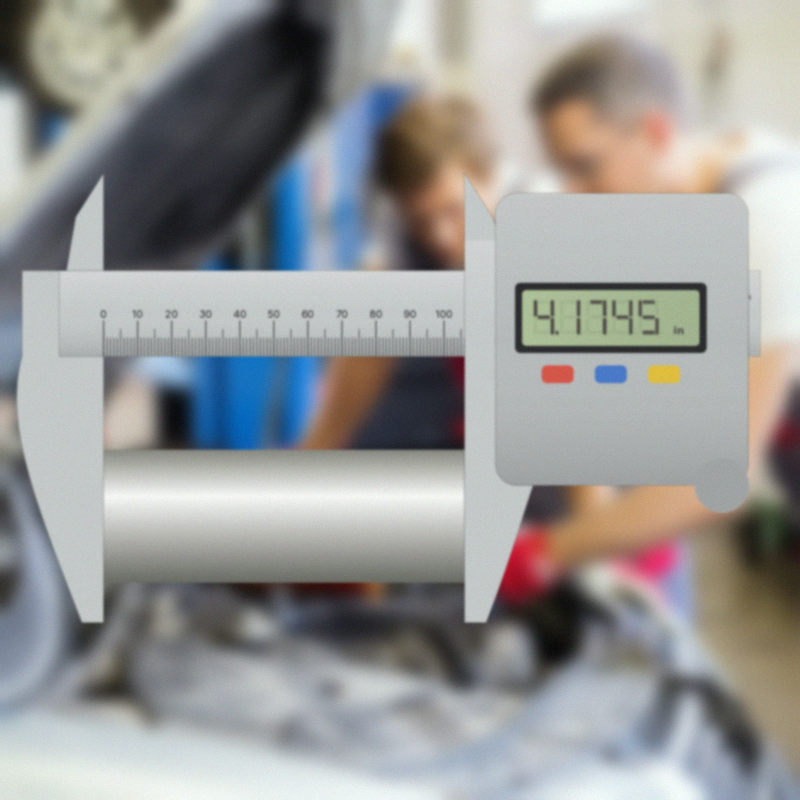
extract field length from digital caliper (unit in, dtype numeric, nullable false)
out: 4.1745 in
